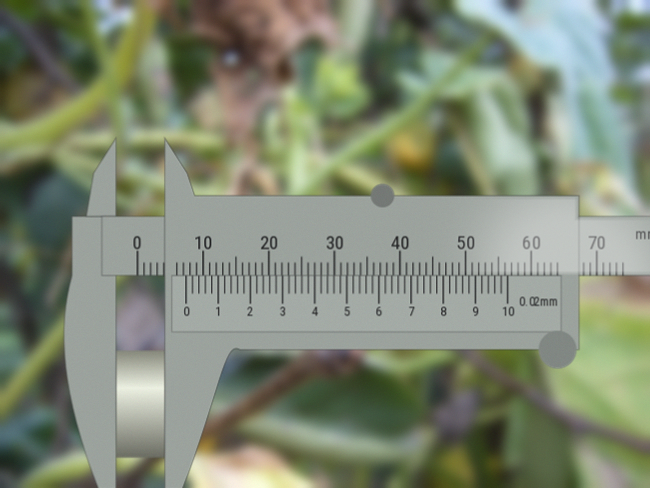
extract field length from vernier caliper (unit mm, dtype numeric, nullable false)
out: 7.4 mm
